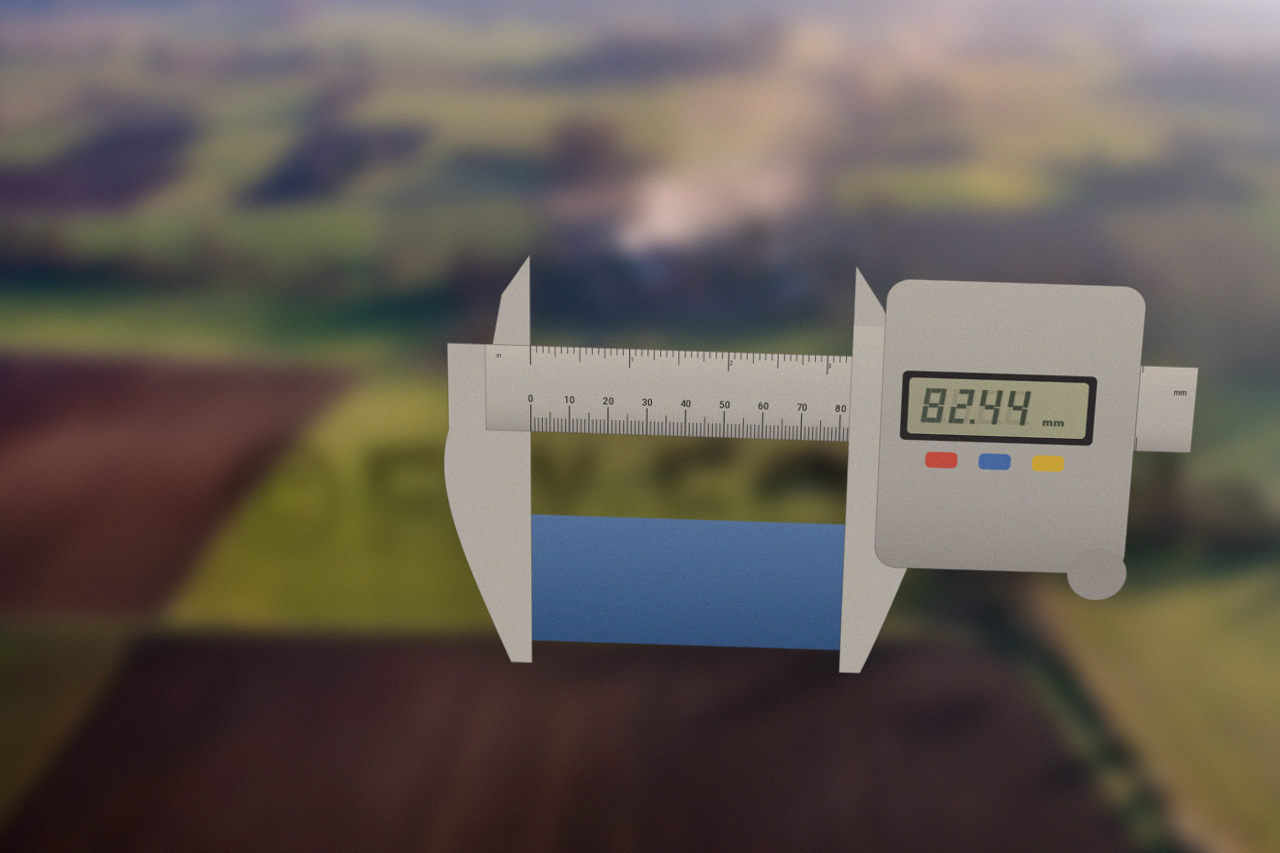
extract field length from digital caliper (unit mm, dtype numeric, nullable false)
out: 82.44 mm
